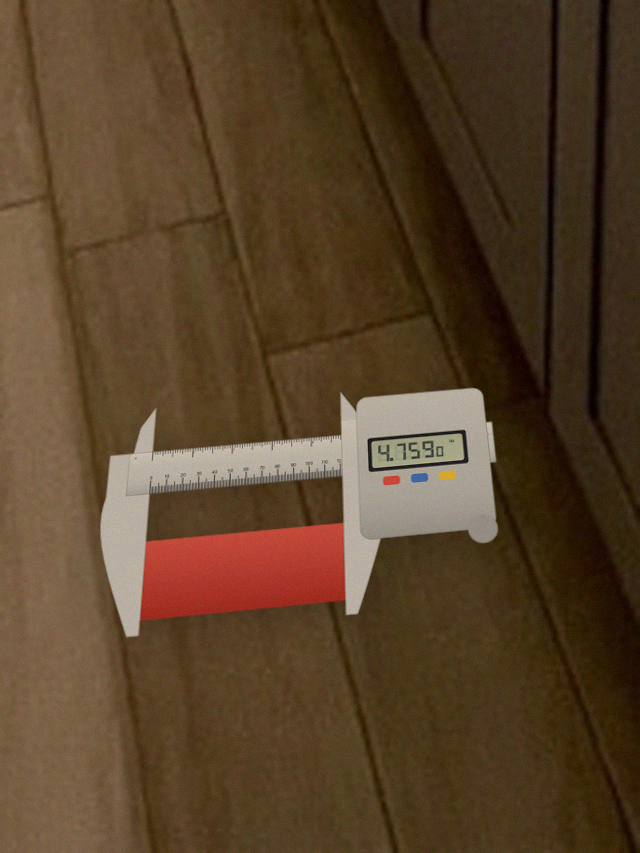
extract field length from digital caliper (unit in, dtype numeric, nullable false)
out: 4.7590 in
